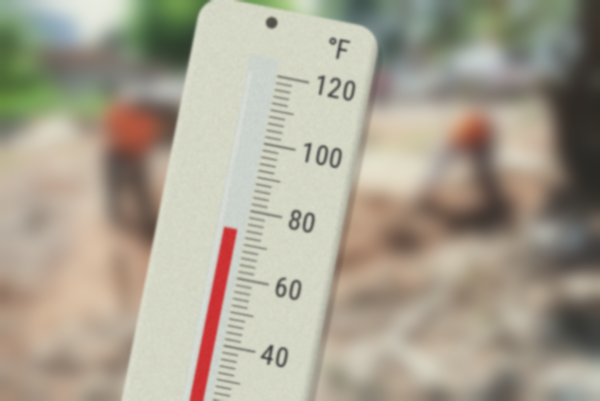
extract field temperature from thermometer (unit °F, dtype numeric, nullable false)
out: 74 °F
